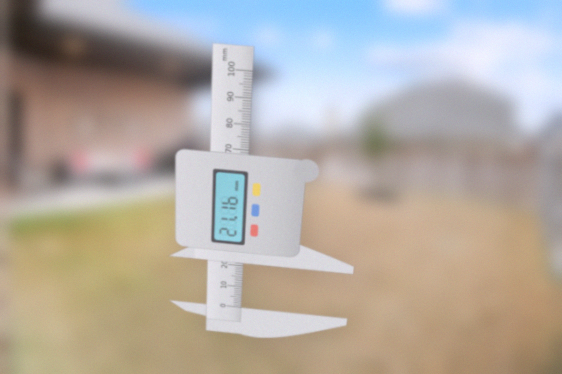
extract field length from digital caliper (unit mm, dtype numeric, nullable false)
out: 21.16 mm
